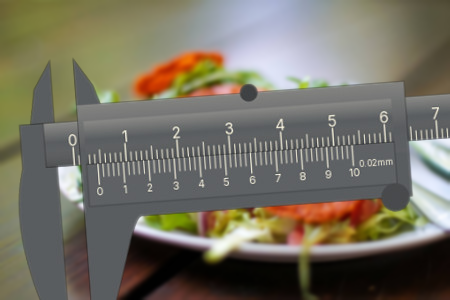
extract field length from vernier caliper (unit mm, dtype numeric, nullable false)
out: 4.5 mm
